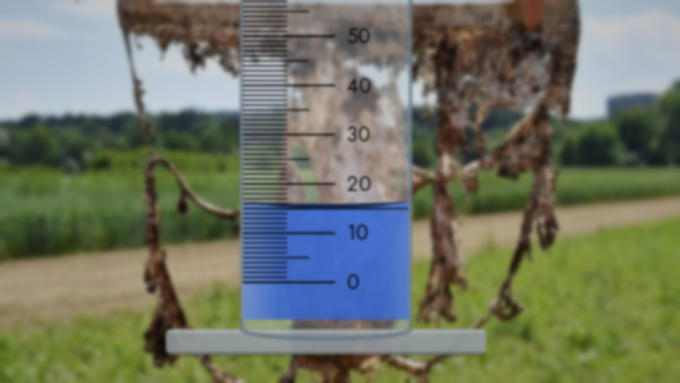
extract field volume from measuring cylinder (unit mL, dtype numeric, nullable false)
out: 15 mL
